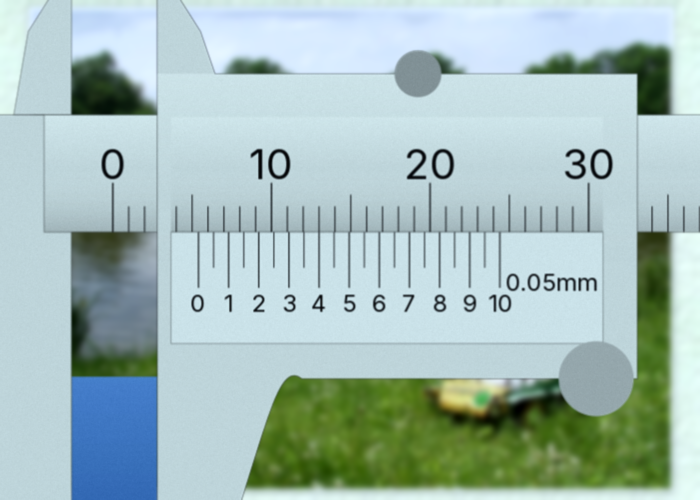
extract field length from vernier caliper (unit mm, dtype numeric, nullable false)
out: 5.4 mm
